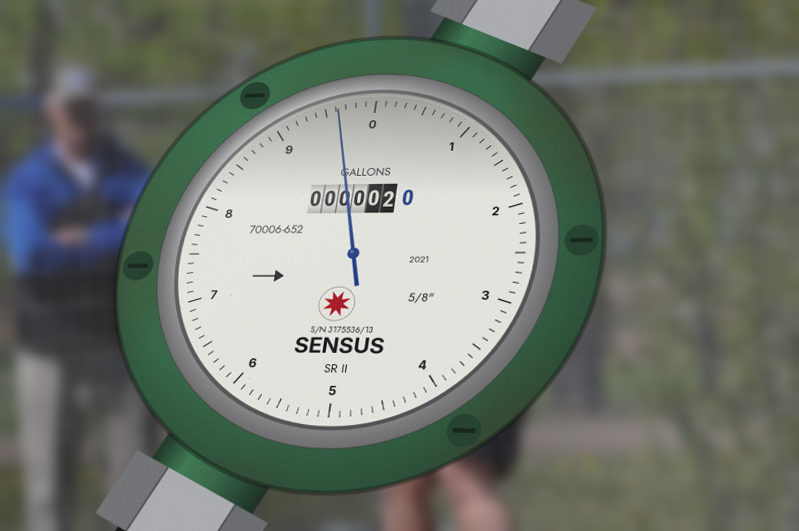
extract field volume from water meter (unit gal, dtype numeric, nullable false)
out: 19.6 gal
